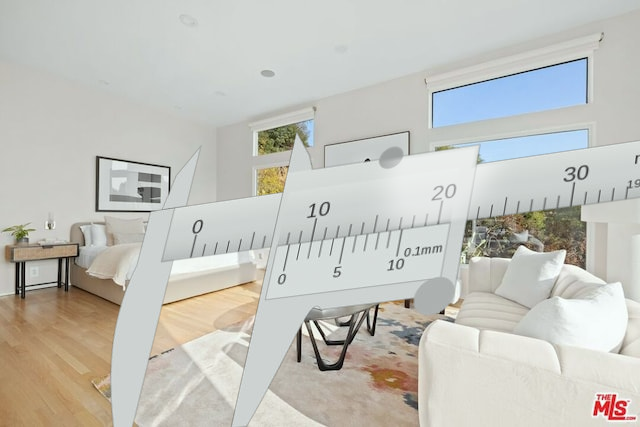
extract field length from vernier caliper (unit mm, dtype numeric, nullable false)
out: 8.2 mm
